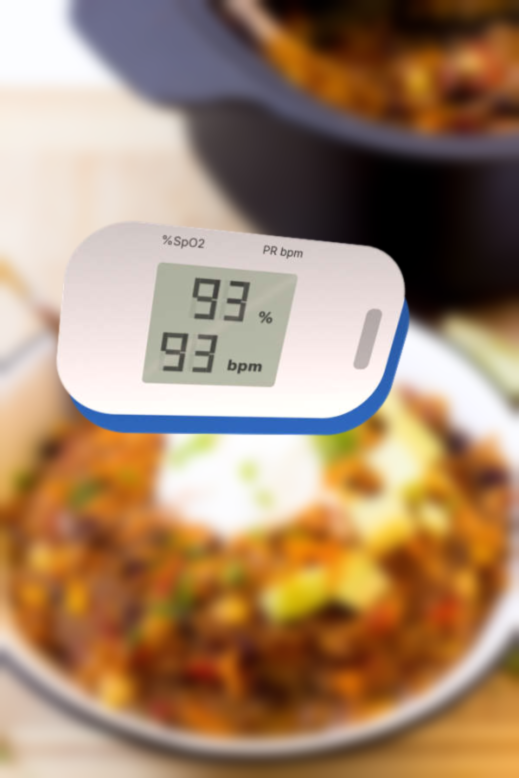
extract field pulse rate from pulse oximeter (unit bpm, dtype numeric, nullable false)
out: 93 bpm
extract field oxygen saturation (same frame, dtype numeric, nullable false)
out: 93 %
